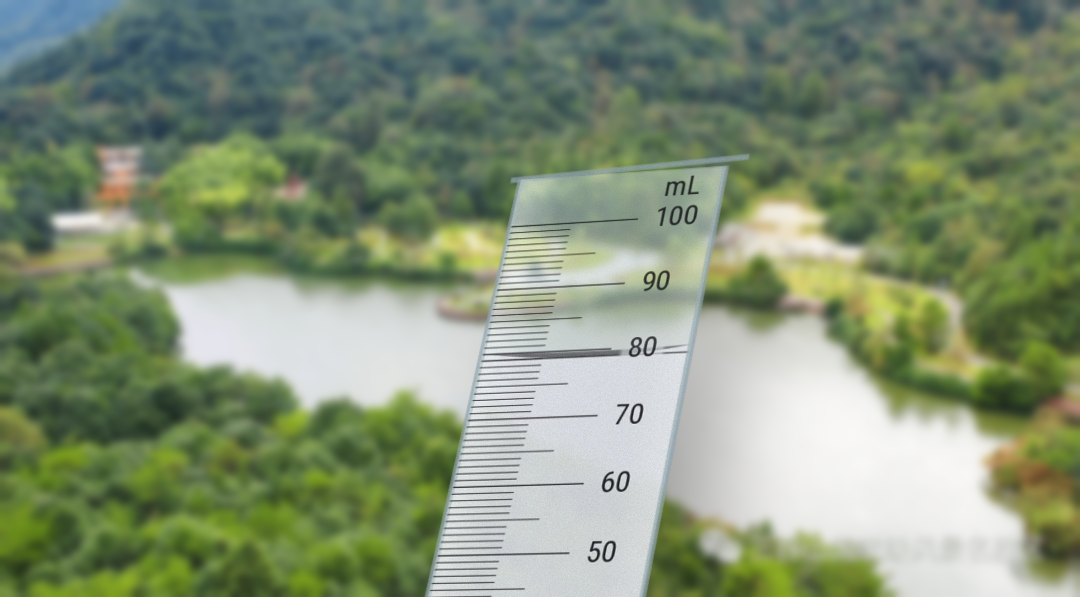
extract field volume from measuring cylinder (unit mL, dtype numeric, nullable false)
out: 79 mL
